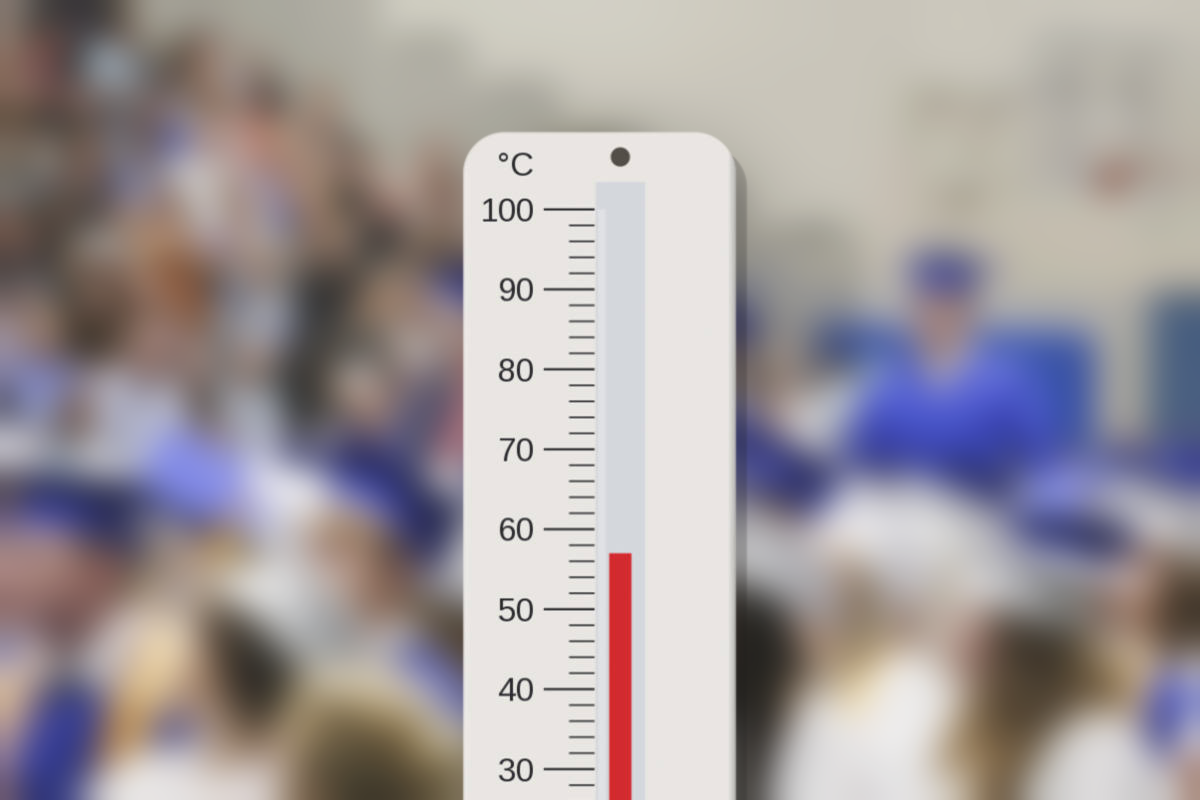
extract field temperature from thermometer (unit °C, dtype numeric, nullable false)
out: 57 °C
